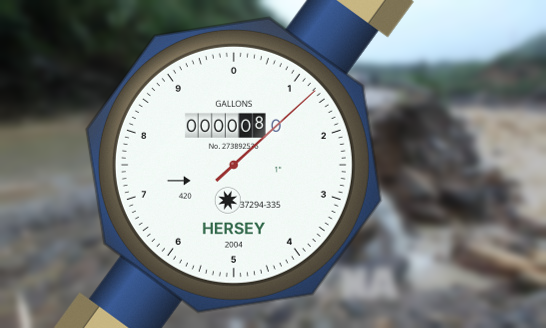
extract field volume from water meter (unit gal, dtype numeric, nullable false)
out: 81.3 gal
